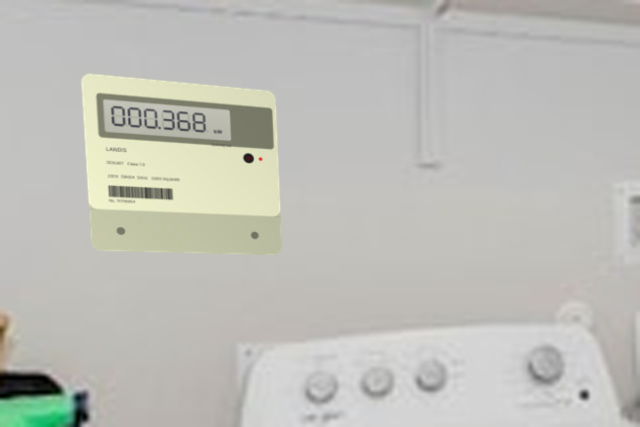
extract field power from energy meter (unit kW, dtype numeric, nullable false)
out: 0.368 kW
